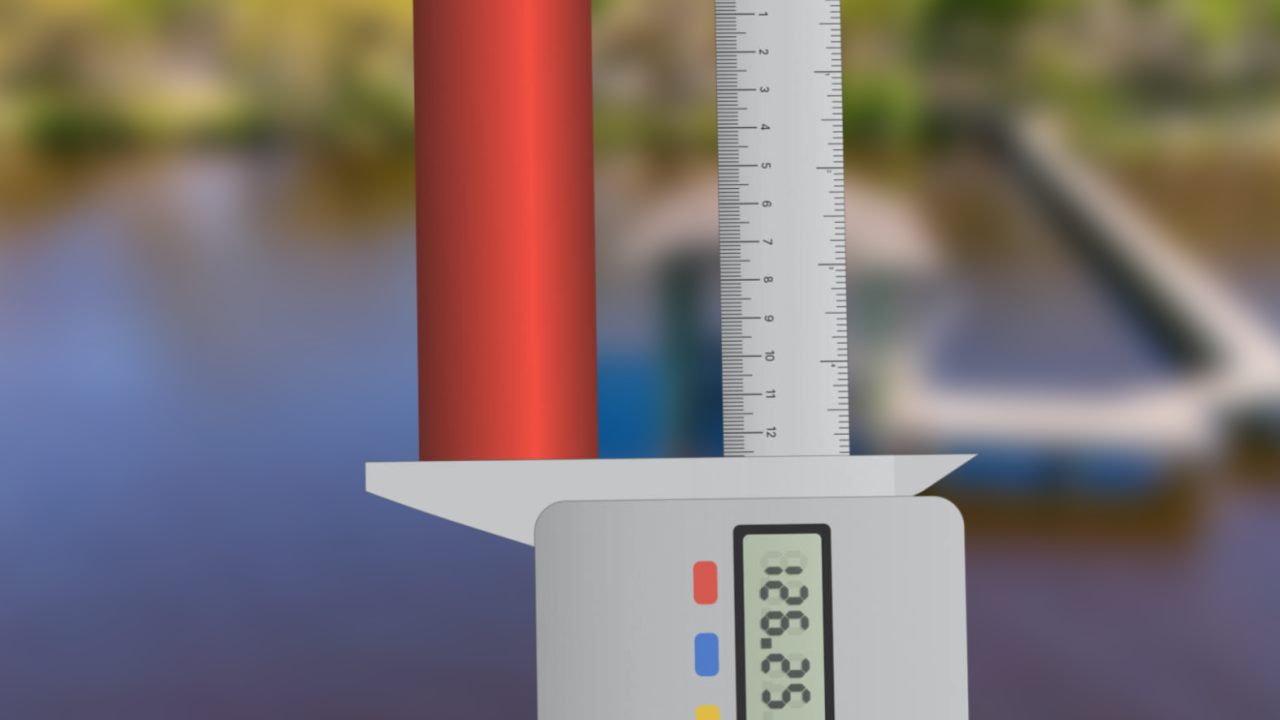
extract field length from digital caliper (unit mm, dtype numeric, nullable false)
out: 126.25 mm
